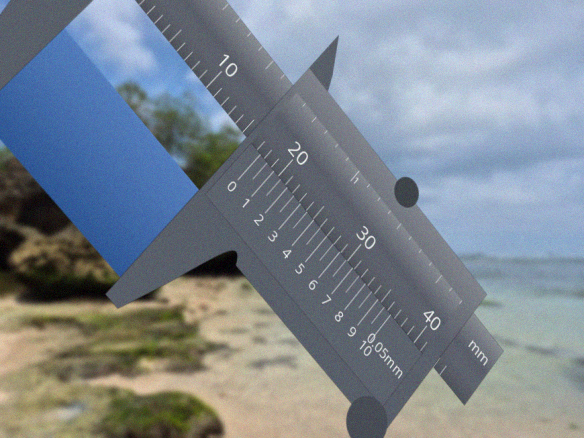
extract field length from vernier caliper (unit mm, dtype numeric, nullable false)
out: 17.5 mm
